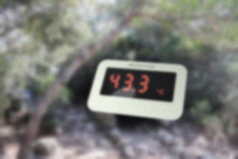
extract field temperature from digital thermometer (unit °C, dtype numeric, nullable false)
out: 43.3 °C
